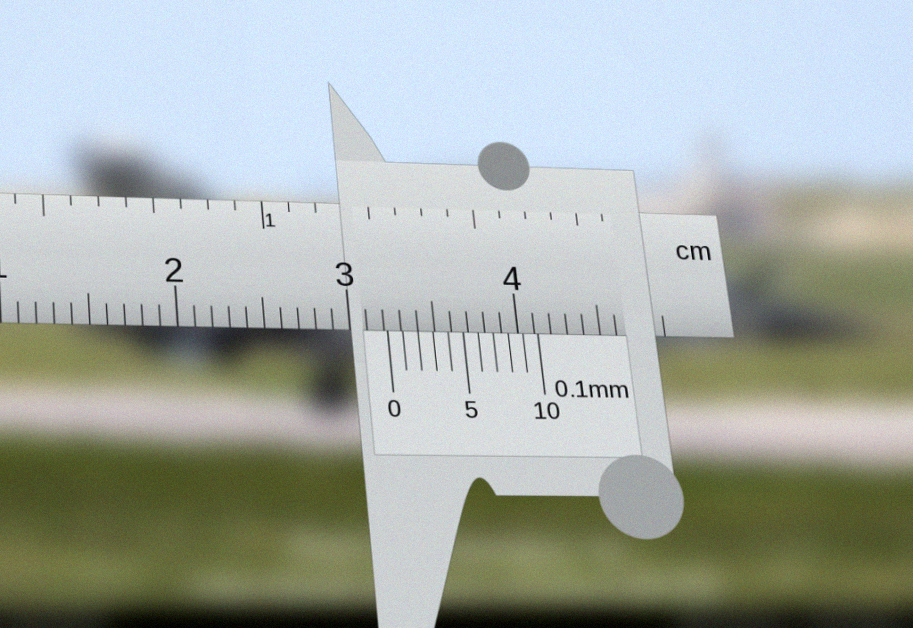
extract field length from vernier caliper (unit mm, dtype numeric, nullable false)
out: 32.2 mm
